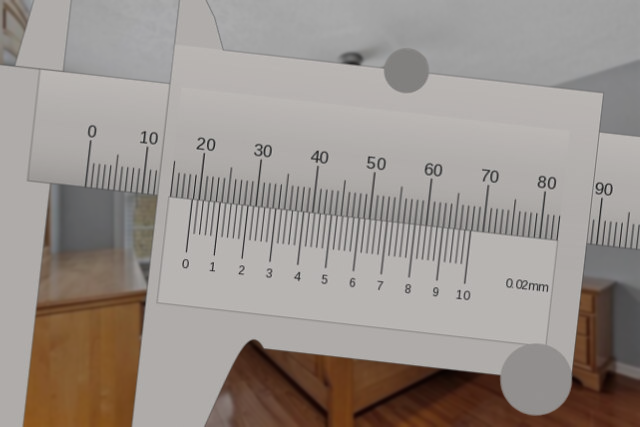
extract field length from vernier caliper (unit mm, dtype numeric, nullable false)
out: 18.8 mm
